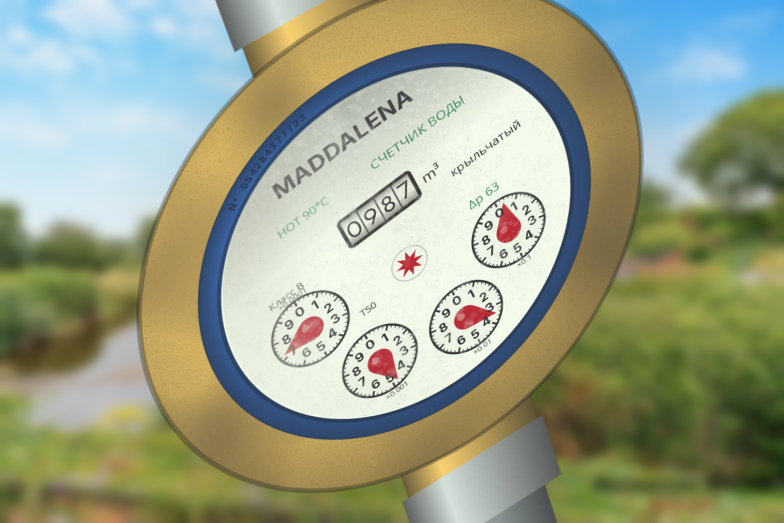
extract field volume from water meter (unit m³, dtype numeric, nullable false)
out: 987.0347 m³
